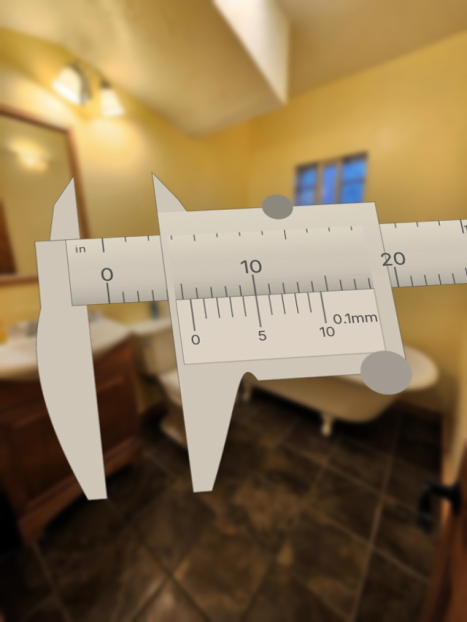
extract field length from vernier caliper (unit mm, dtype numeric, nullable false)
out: 5.5 mm
